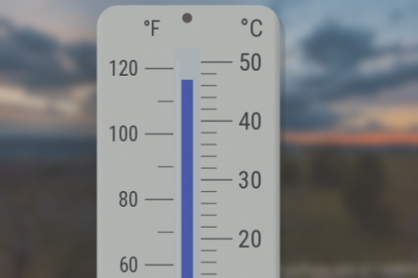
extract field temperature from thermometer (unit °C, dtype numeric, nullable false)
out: 47 °C
